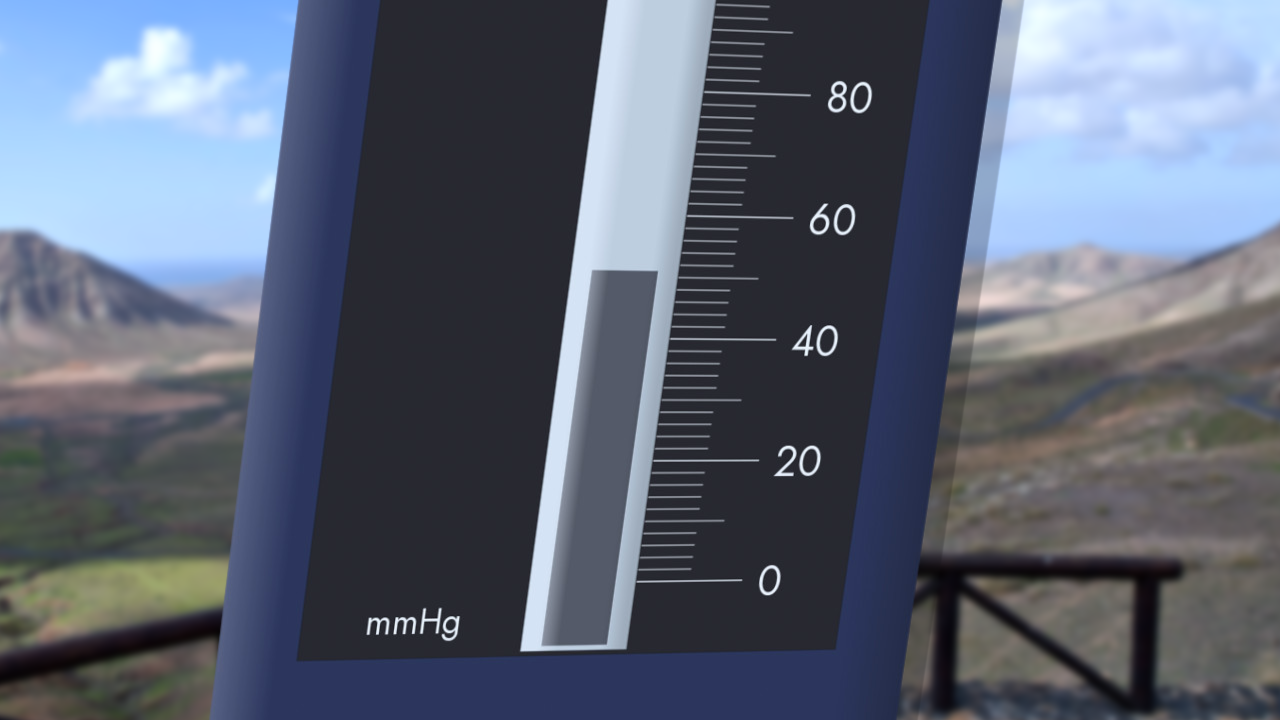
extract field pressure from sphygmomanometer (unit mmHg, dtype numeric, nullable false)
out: 51 mmHg
